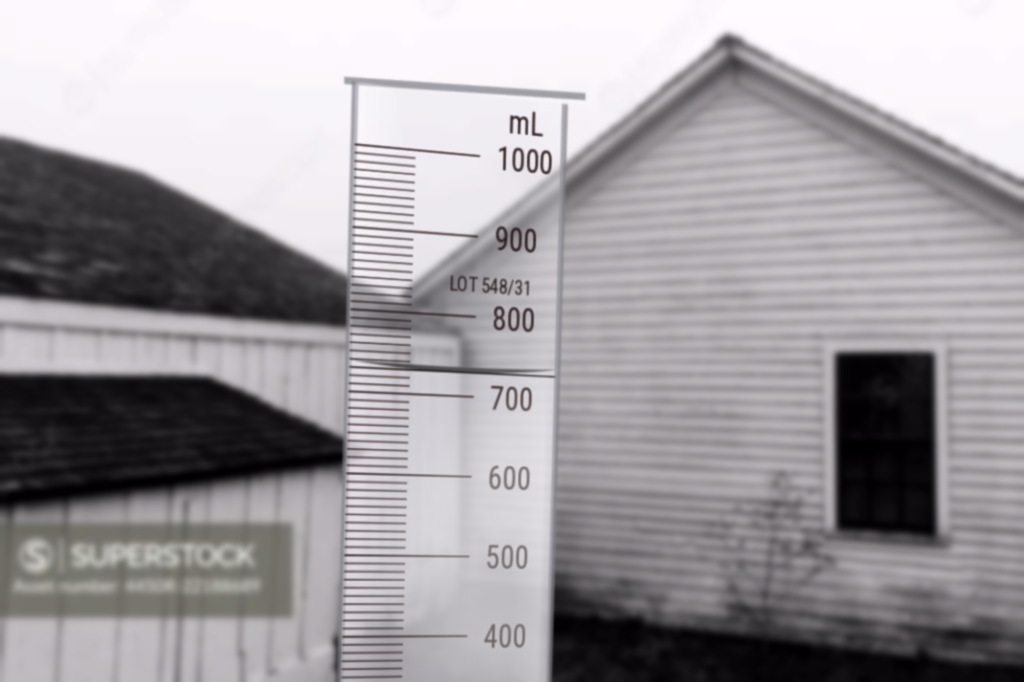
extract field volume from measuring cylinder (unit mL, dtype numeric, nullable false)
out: 730 mL
